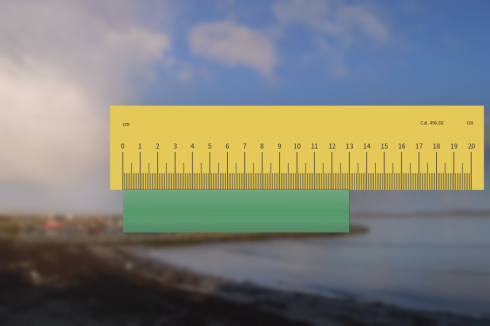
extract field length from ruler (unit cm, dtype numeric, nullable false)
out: 13 cm
